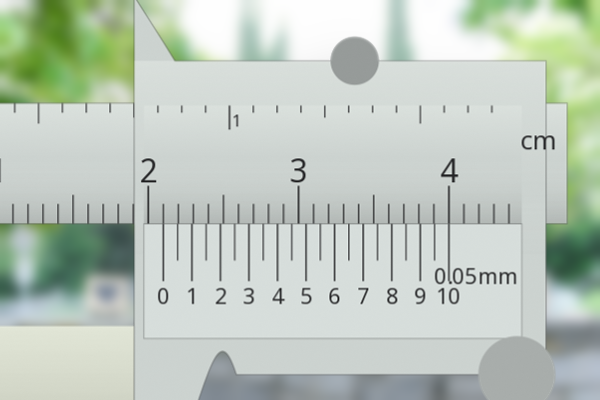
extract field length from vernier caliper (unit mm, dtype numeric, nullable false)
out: 21.0 mm
